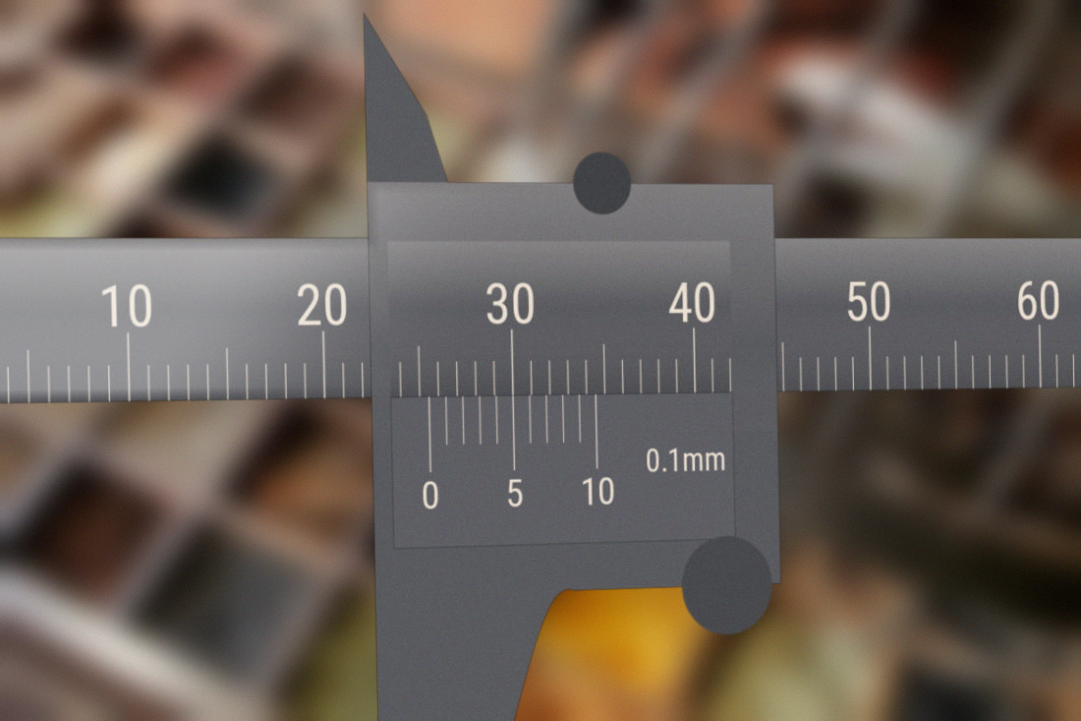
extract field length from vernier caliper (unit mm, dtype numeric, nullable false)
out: 25.5 mm
